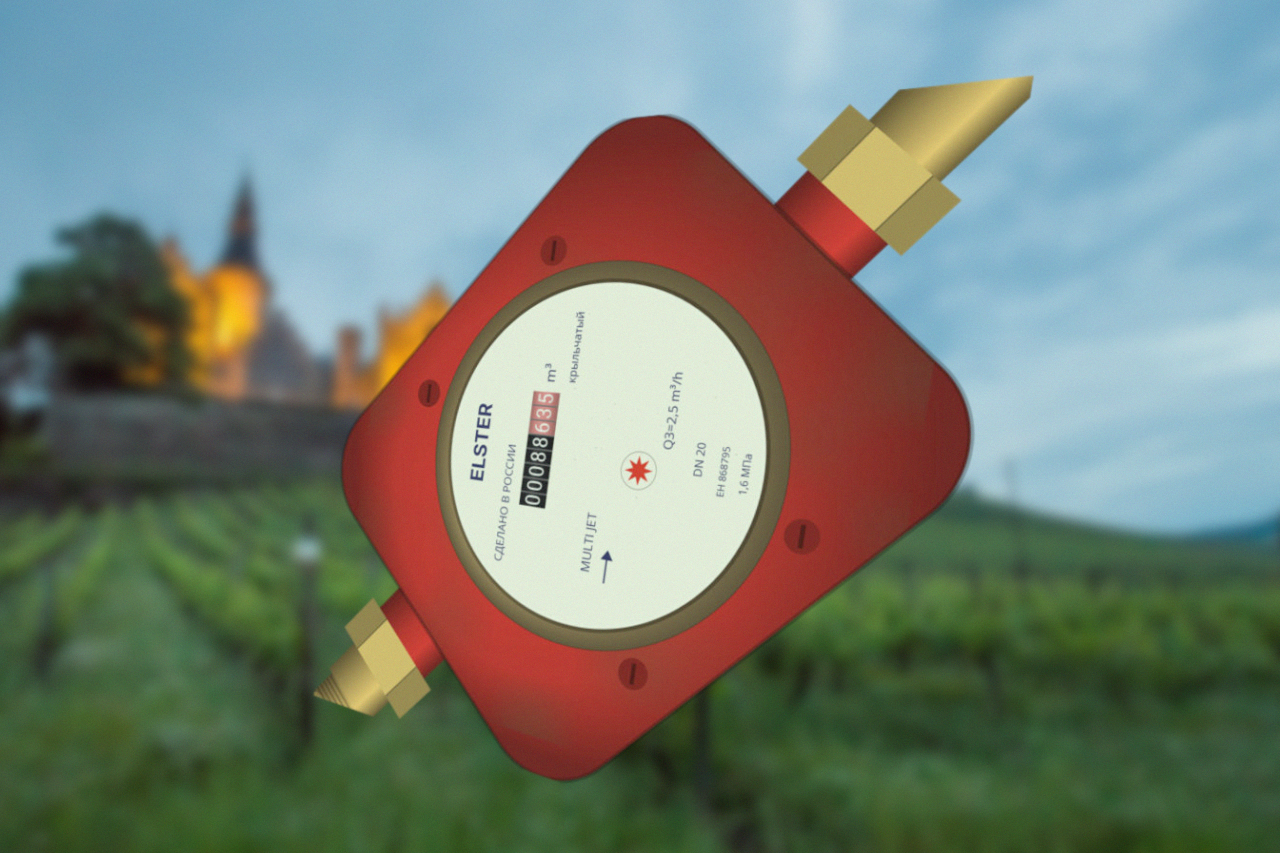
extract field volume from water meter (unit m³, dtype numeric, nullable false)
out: 88.635 m³
